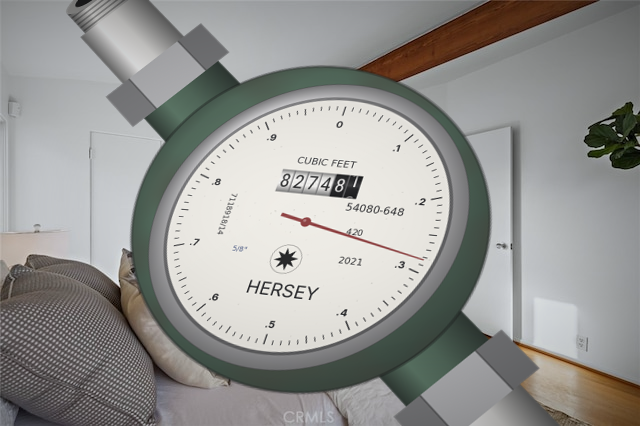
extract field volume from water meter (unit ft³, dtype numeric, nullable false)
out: 827481.28 ft³
